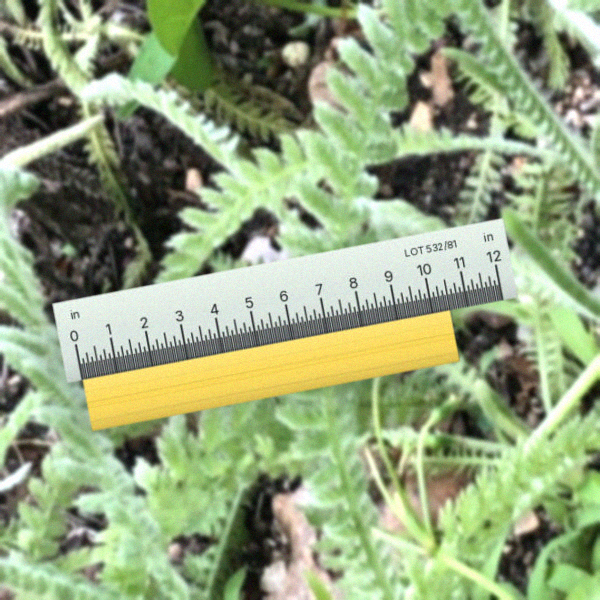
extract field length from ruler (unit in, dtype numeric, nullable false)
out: 10.5 in
